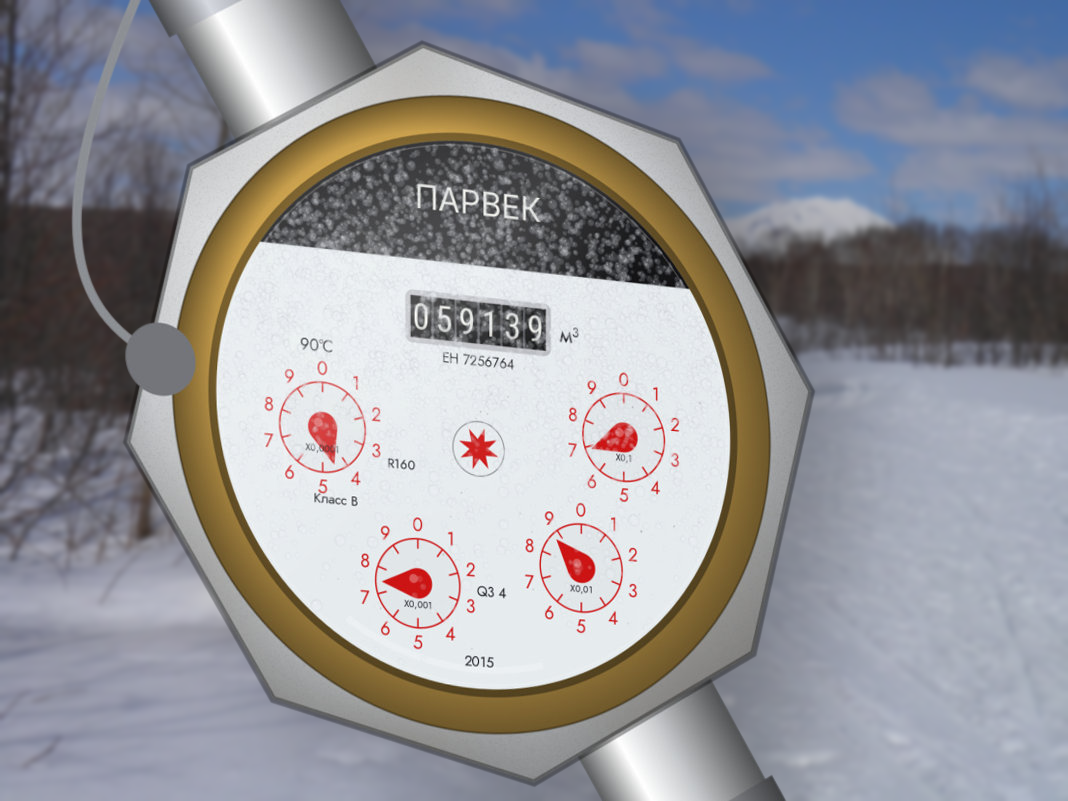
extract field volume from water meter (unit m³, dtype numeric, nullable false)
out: 59139.6874 m³
